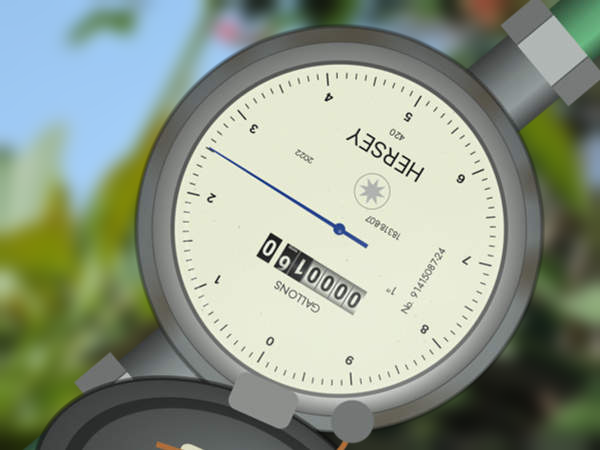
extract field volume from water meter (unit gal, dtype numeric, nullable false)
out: 162.5 gal
